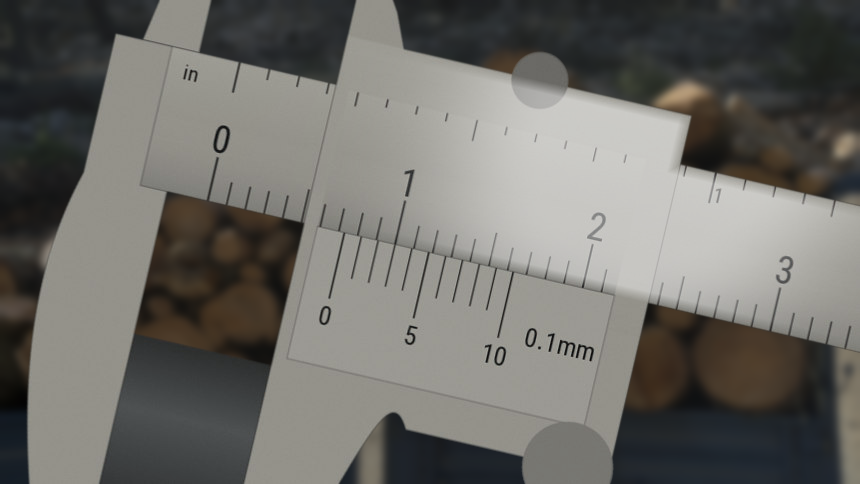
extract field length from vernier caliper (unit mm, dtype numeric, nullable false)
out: 7.3 mm
